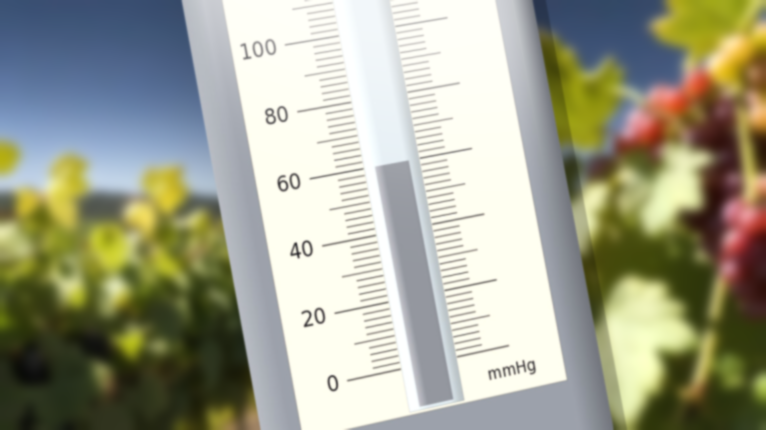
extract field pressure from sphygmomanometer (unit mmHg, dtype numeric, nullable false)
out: 60 mmHg
